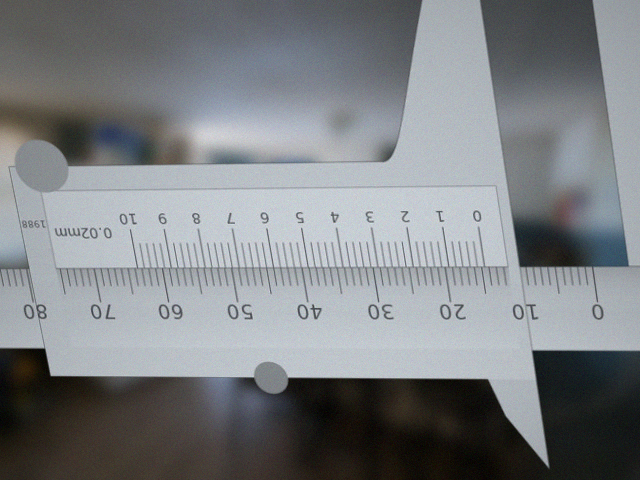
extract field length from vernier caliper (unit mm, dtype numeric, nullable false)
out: 14.6 mm
